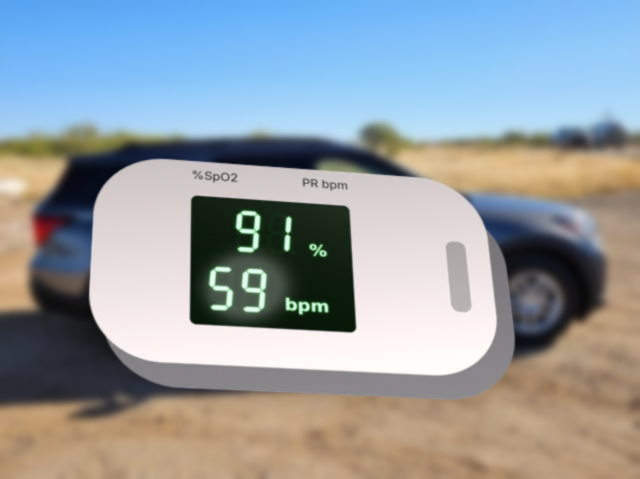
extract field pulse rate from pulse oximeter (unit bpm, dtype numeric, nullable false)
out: 59 bpm
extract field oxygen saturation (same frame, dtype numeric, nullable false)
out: 91 %
